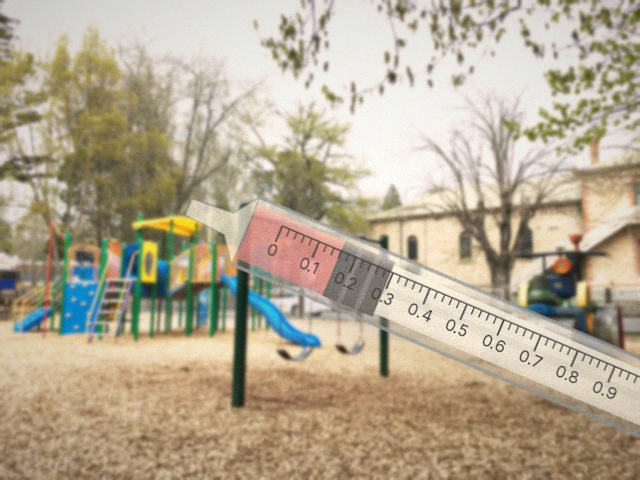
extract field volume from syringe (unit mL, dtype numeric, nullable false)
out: 0.16 mL
